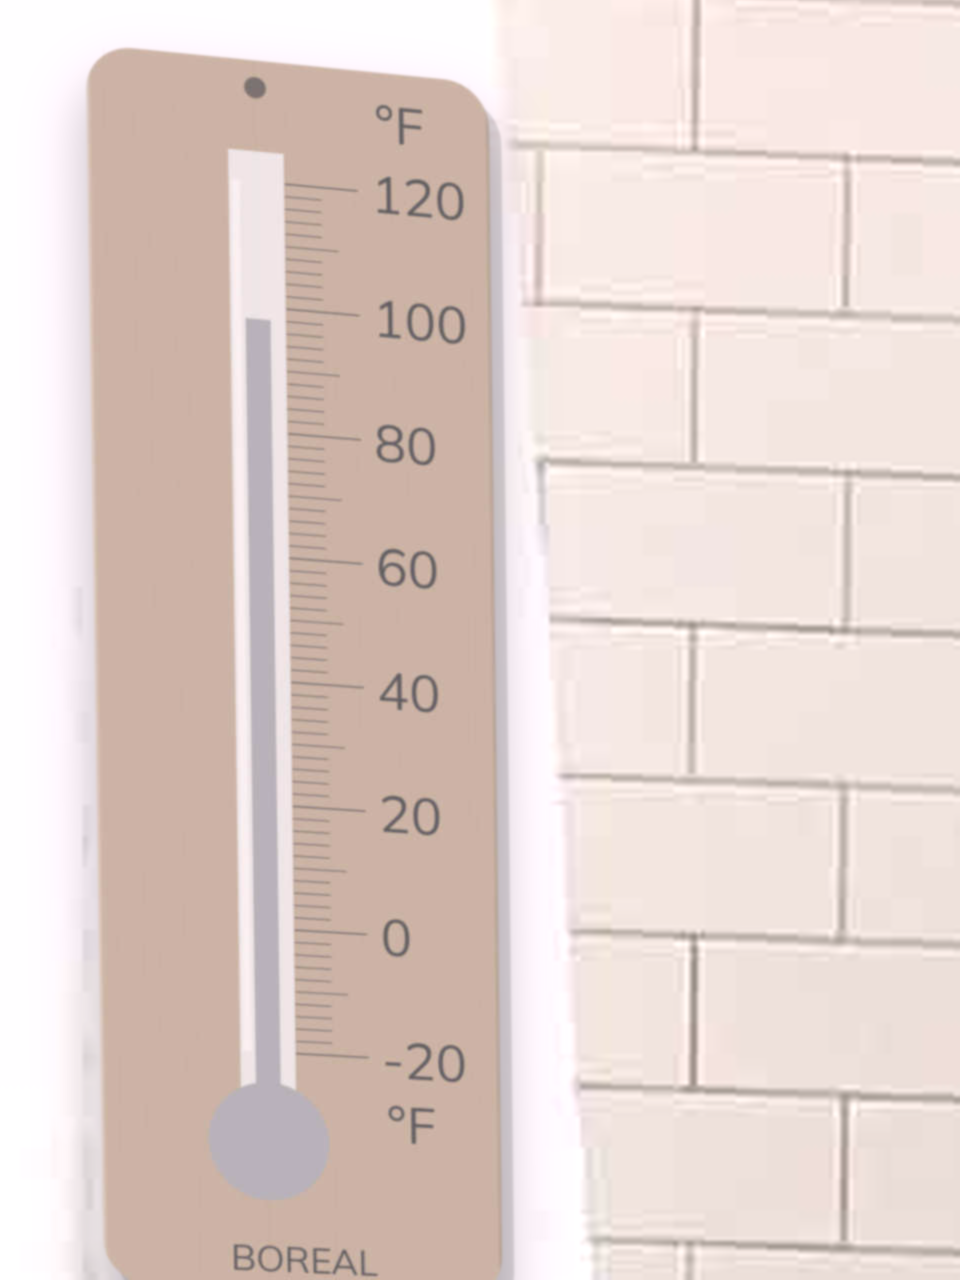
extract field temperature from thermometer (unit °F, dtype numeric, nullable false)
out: 98 °F
